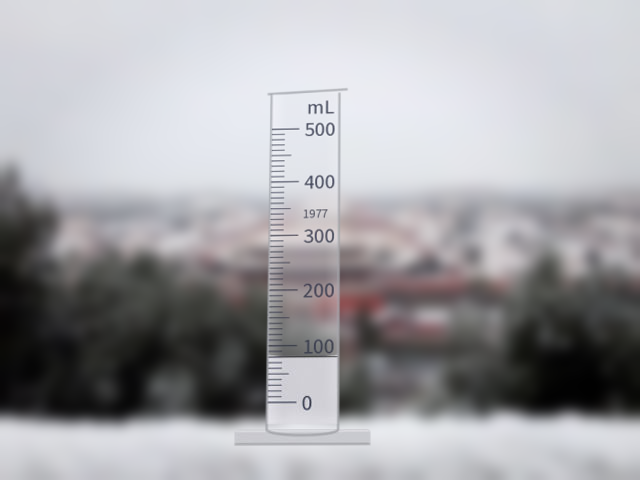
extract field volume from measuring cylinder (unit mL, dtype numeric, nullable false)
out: 80 mL
